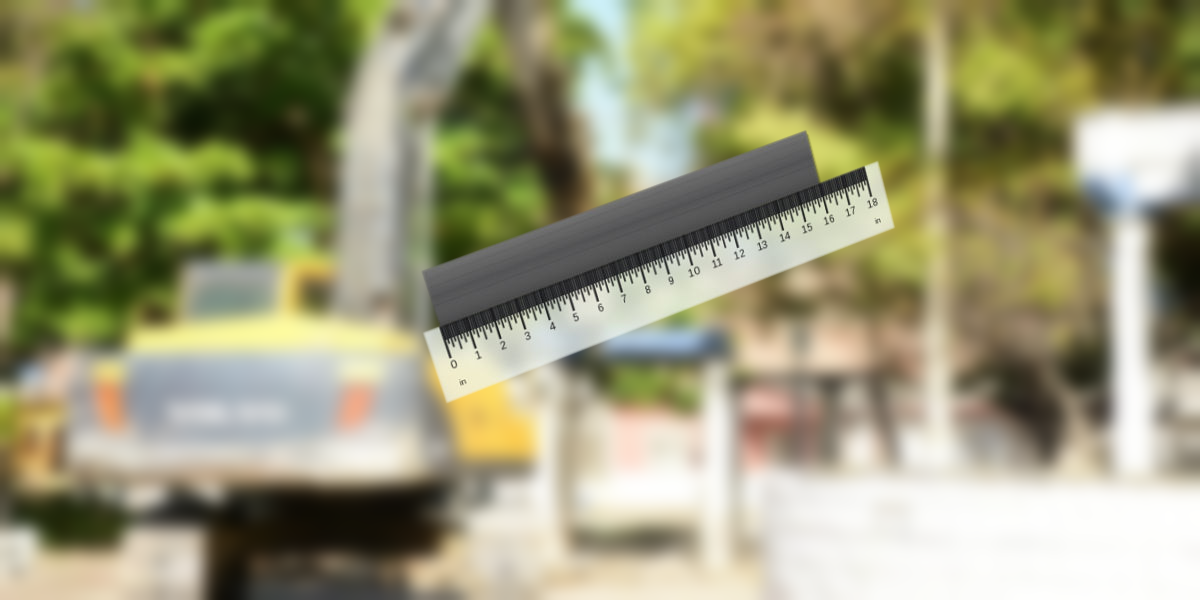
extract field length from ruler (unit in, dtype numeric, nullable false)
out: 16 in
